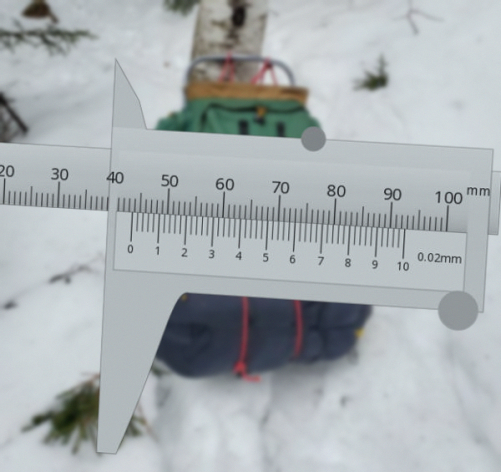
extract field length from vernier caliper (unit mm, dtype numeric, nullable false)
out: 43.6 mm
